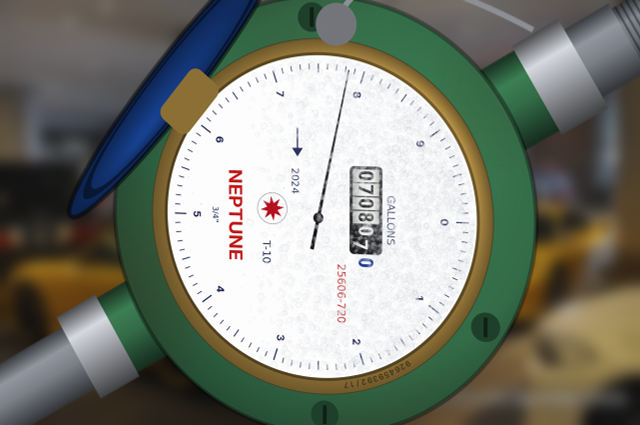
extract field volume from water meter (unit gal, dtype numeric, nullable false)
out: 708067.8 gal
